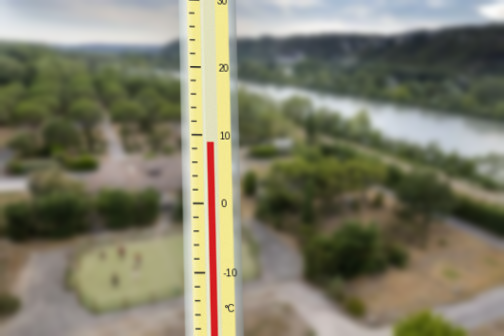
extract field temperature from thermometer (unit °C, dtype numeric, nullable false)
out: 9 °C
